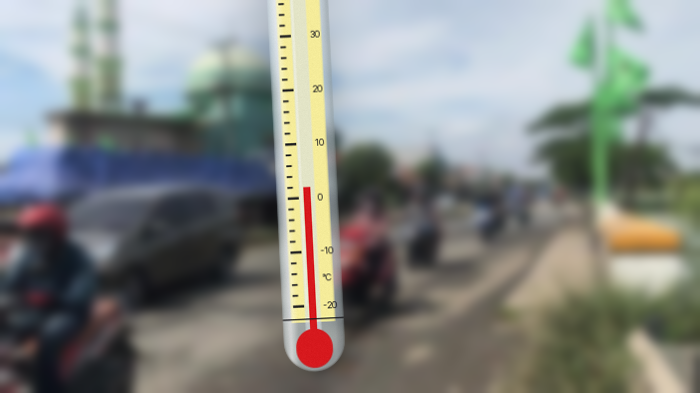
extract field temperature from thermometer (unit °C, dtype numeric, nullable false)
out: 2 °C
